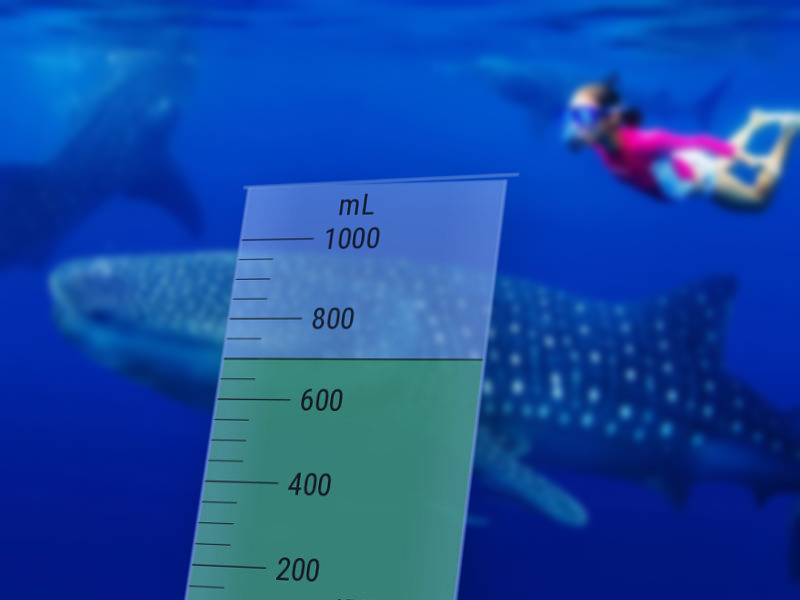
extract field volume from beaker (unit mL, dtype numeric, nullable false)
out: 700 mL
